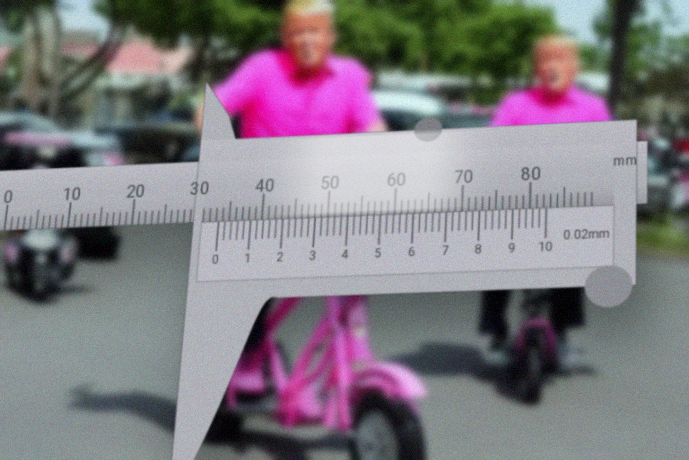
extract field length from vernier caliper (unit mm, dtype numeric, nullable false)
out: 33.4 mm
